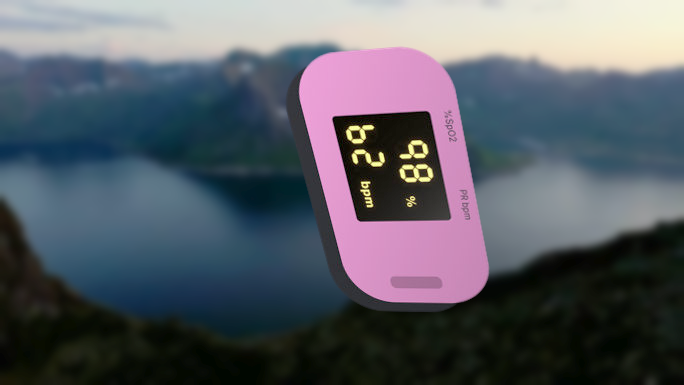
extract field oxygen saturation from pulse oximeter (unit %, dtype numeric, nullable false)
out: 98 %
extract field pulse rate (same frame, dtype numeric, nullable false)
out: 62 bpm
